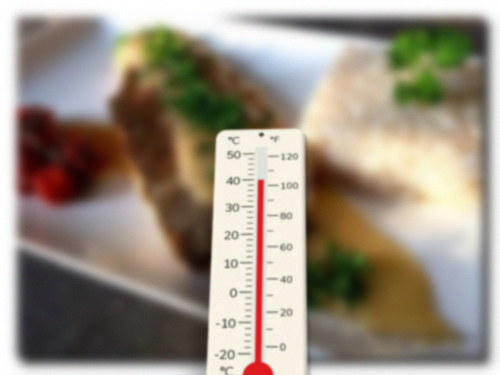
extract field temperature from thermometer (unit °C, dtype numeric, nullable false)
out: 40 °C
